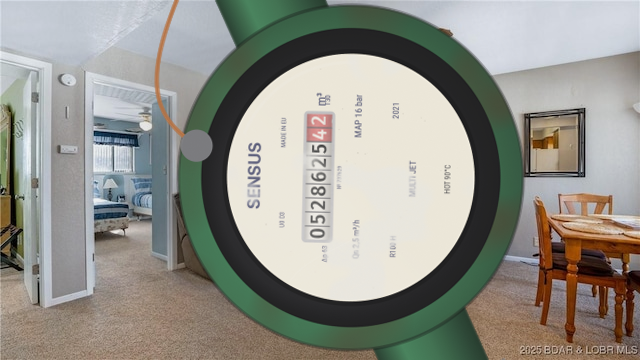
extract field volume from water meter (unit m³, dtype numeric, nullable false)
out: 528625.42 m³
